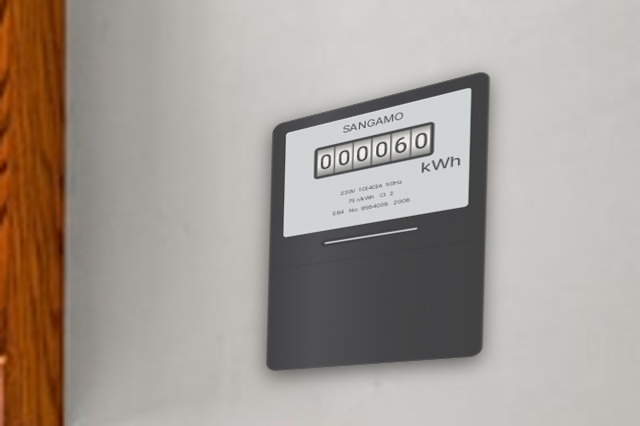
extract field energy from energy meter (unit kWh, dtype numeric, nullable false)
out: 60 kWh
